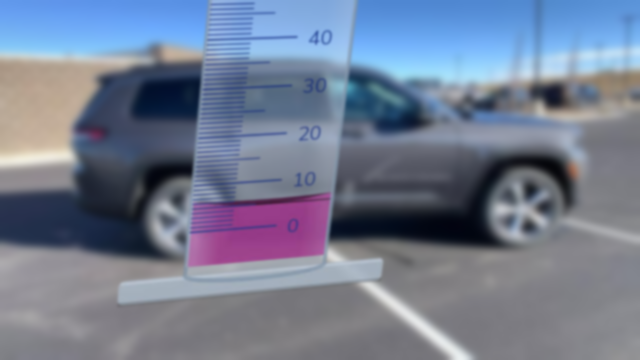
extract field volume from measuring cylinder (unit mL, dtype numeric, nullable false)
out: 5 mL
